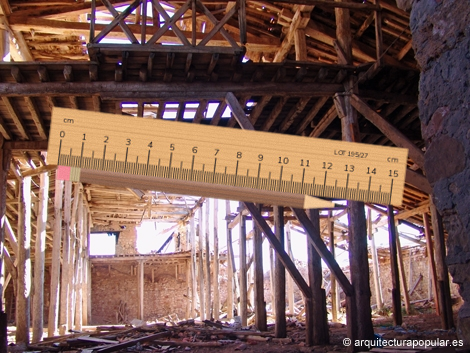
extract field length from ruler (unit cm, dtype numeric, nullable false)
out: 13 cm
